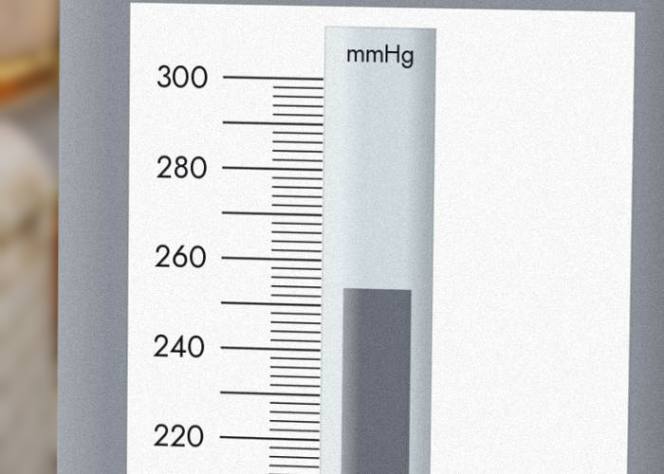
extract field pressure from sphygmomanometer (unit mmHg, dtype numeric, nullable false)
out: 254 mmHg
